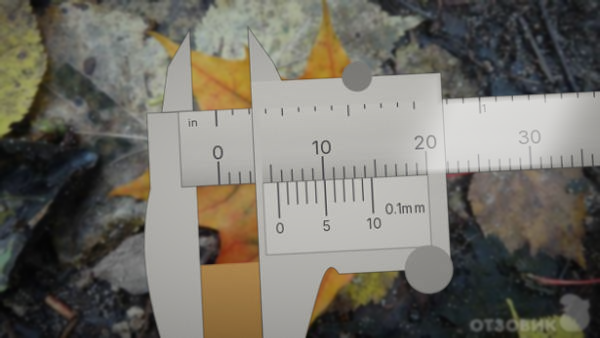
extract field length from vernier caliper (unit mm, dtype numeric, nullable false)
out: 5.6 mm
